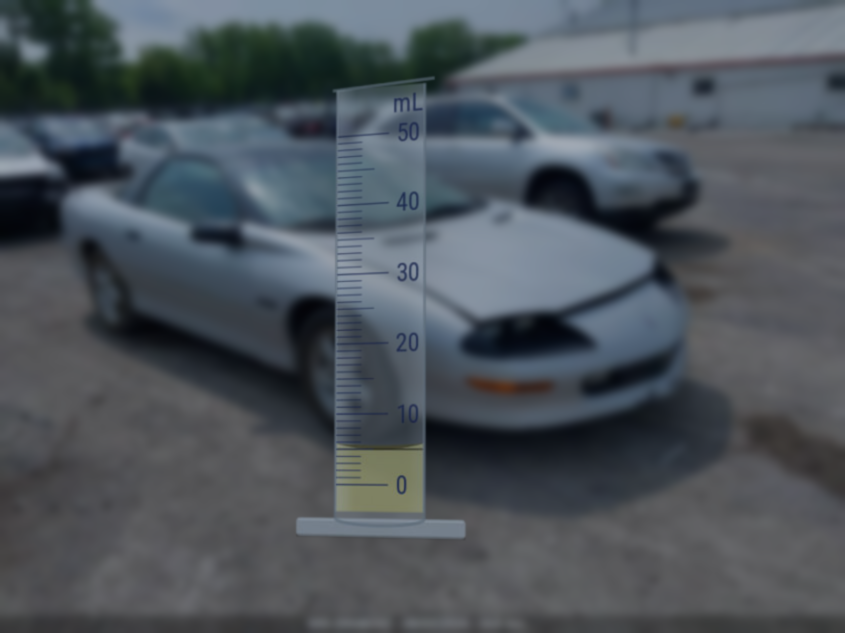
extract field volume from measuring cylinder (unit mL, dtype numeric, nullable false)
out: 5 mL
